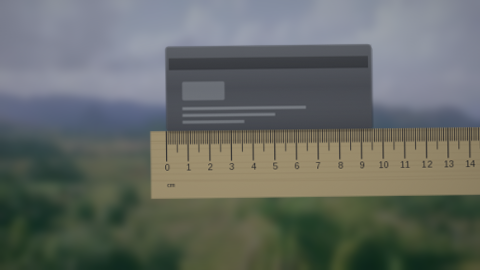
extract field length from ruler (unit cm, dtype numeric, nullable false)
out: 9.5 cm
